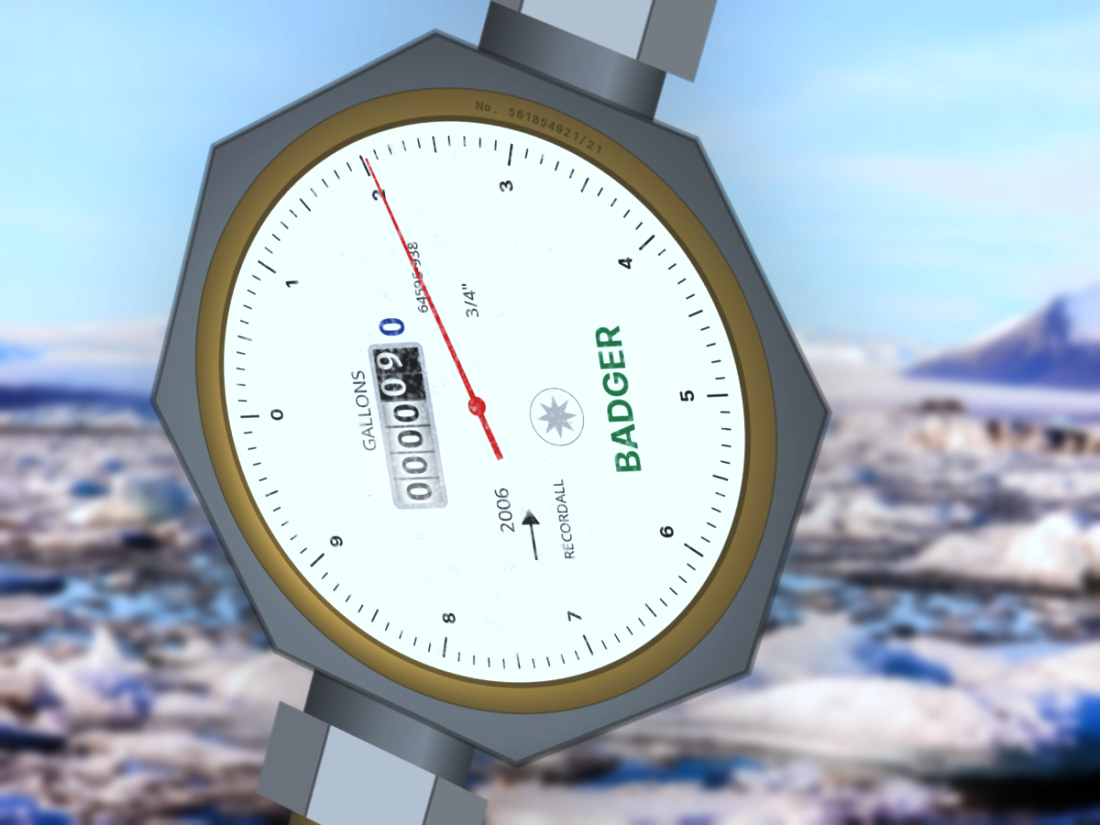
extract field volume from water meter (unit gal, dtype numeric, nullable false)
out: 92.0 gal
